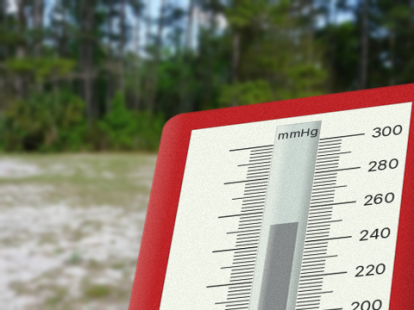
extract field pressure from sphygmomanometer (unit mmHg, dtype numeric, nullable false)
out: 252 mmHg
